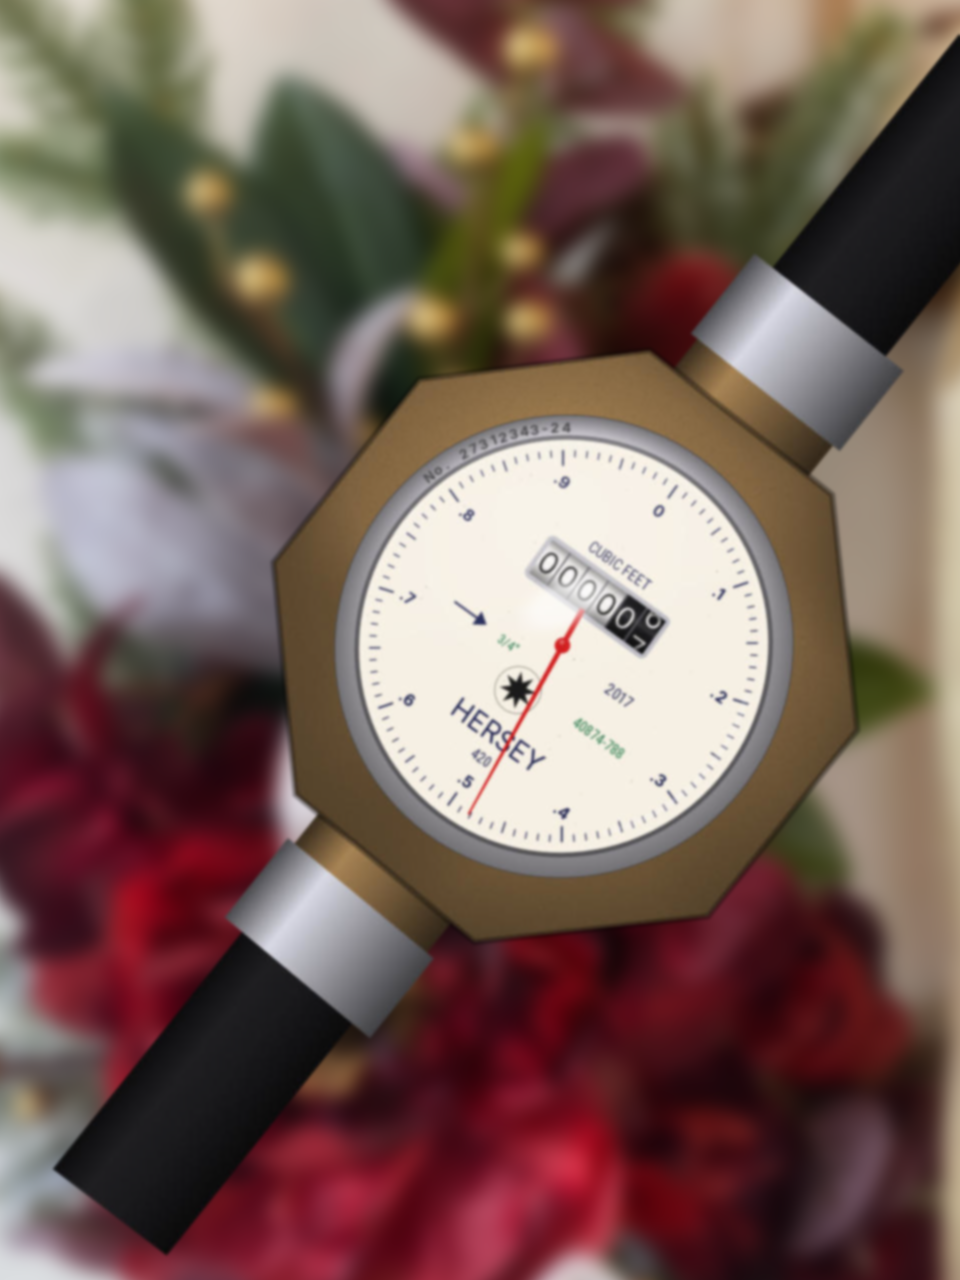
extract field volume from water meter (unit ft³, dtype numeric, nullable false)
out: 6.48 ft³
